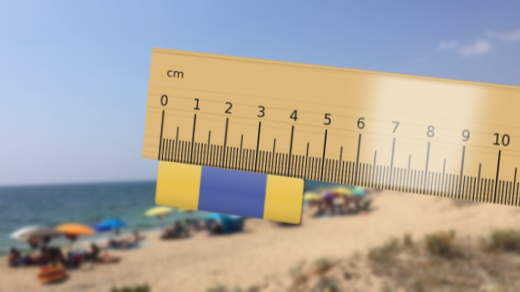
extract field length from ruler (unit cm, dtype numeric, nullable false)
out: 4.5 cm
